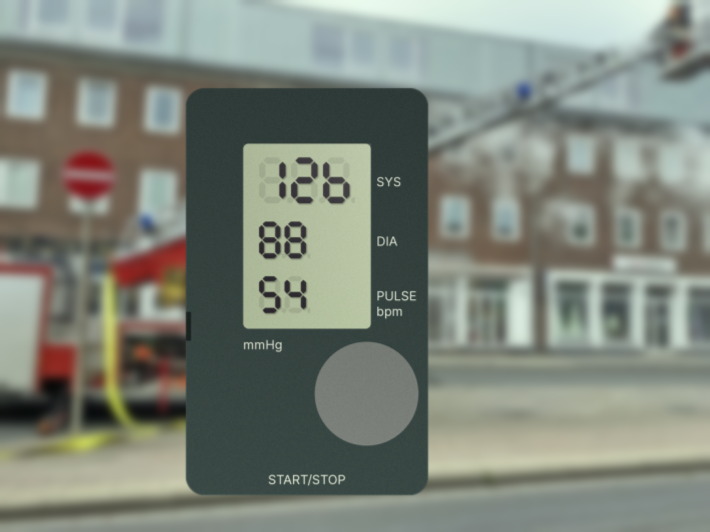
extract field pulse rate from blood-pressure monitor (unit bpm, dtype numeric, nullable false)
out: 54 bpm
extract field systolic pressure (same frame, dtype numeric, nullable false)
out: 126 mmHg
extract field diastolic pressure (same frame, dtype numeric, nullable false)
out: 88 mmHg
